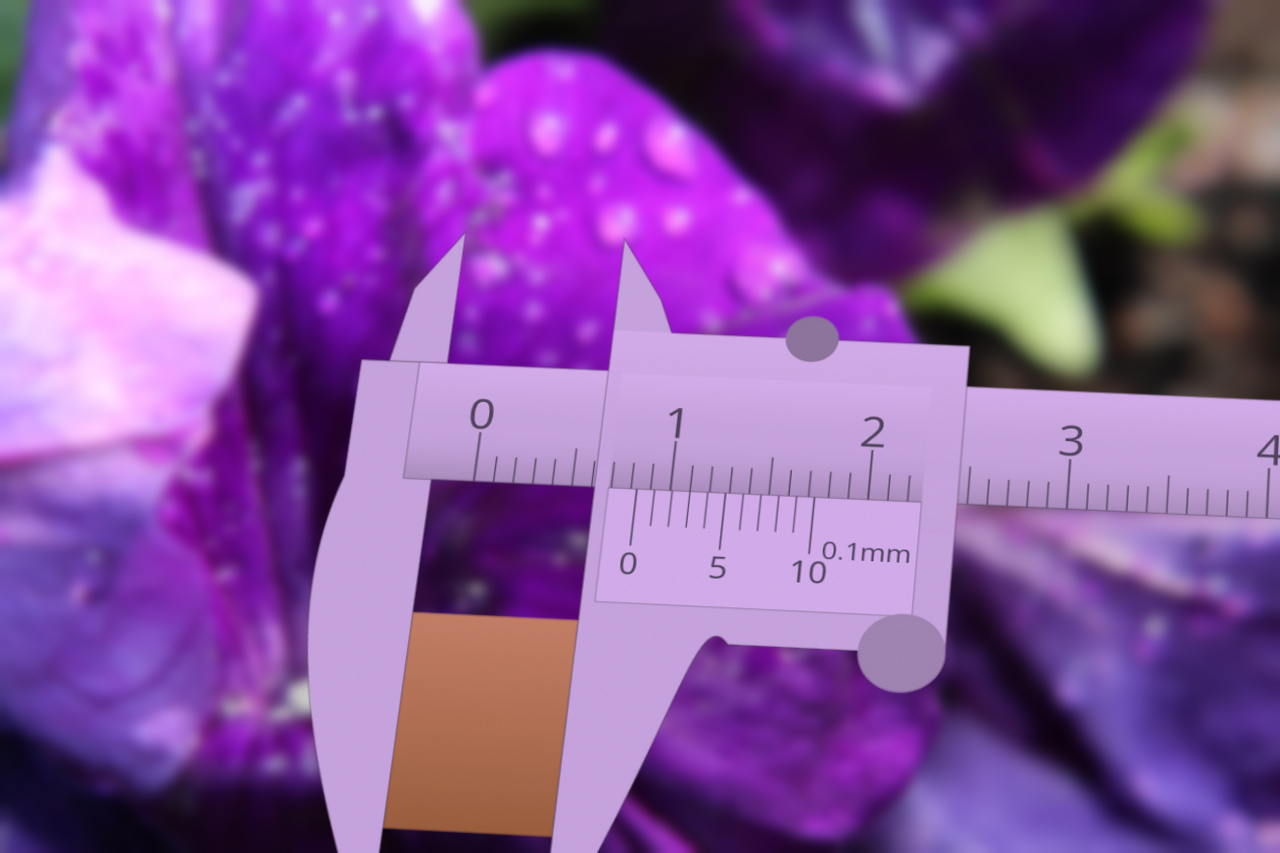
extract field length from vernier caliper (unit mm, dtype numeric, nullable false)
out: 8.3 mm
